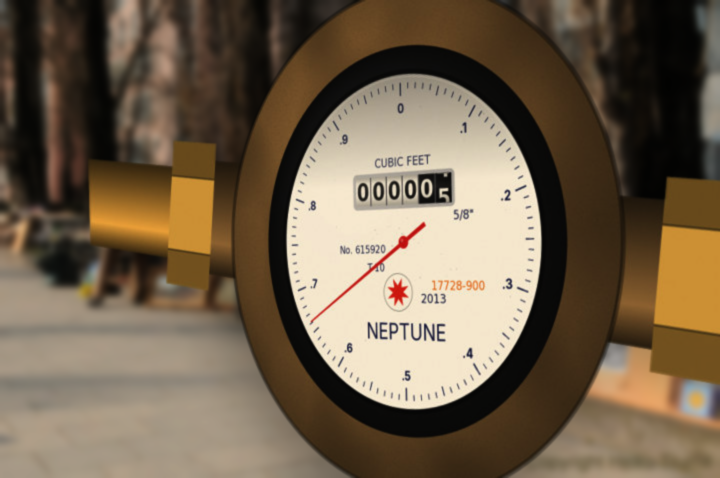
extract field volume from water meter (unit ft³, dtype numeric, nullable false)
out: 4.66 ft³
